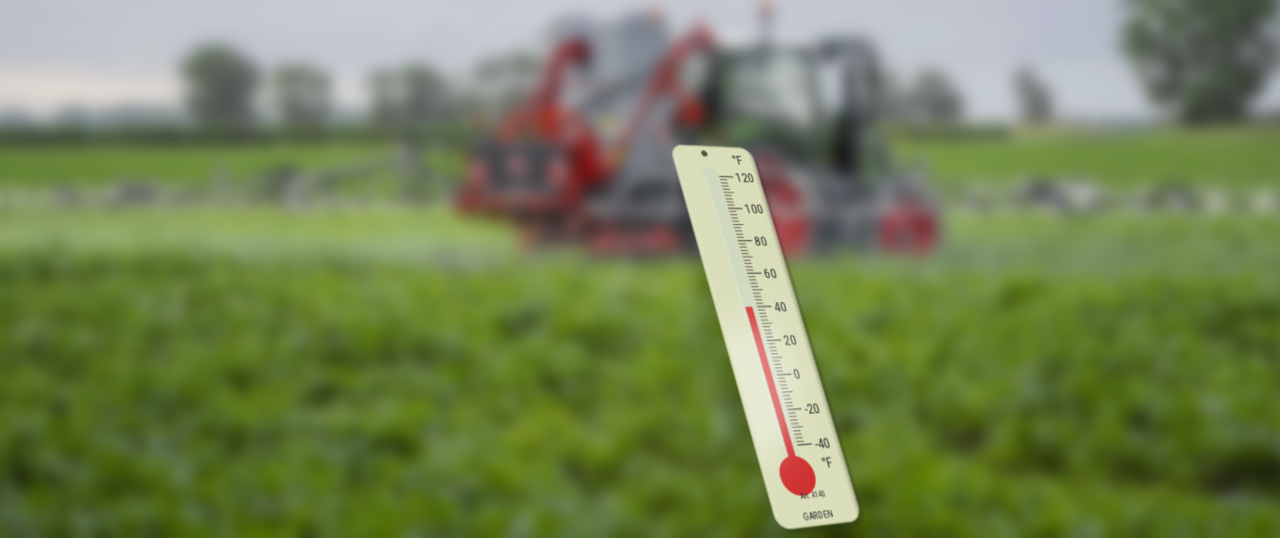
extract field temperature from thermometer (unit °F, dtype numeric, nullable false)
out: 40 °F
